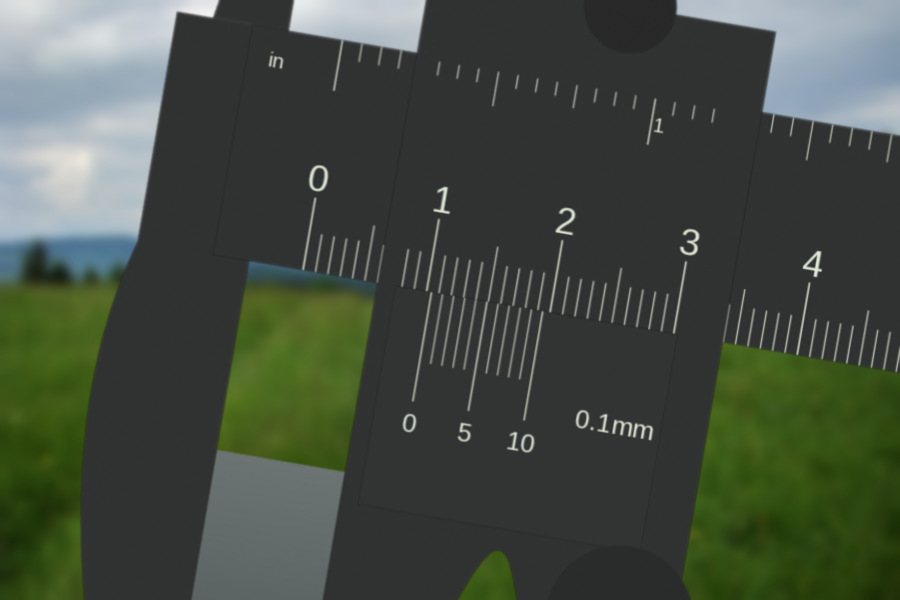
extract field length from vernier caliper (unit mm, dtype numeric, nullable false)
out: 10.4 mm
